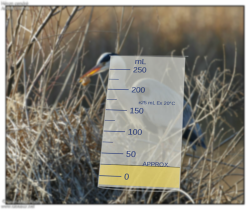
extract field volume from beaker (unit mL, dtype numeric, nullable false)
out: 25 mL
